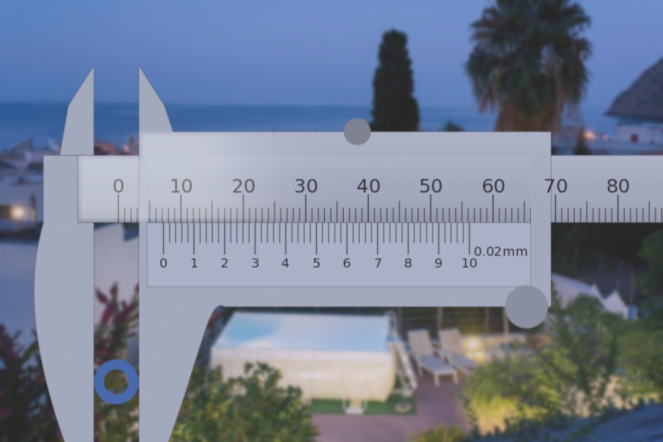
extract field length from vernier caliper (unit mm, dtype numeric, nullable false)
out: 7.2 mm
